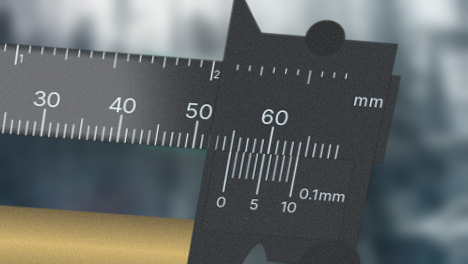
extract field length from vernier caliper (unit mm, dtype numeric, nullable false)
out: 55.0 mm
